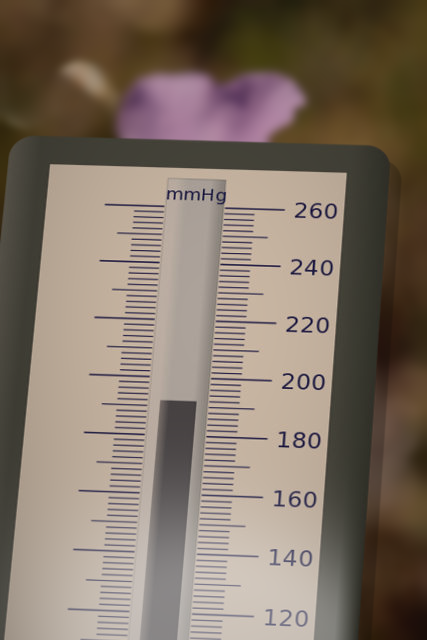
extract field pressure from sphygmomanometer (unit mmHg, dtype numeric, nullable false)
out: 192 mmHg
